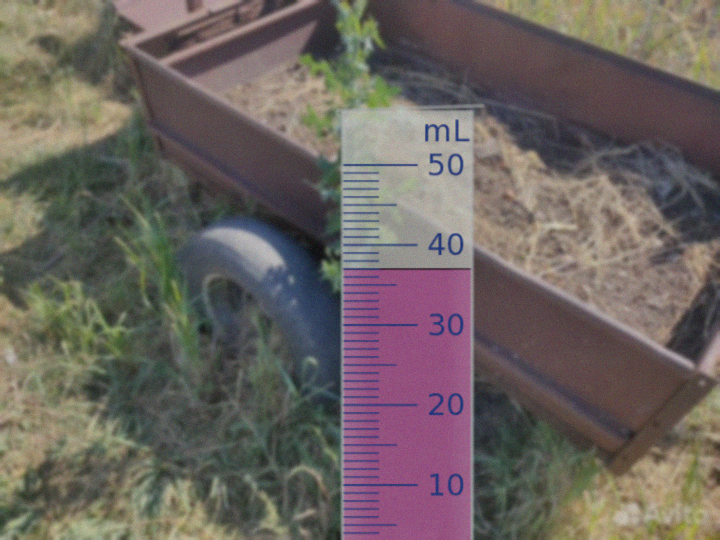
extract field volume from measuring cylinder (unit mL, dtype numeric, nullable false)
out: 37 mL
